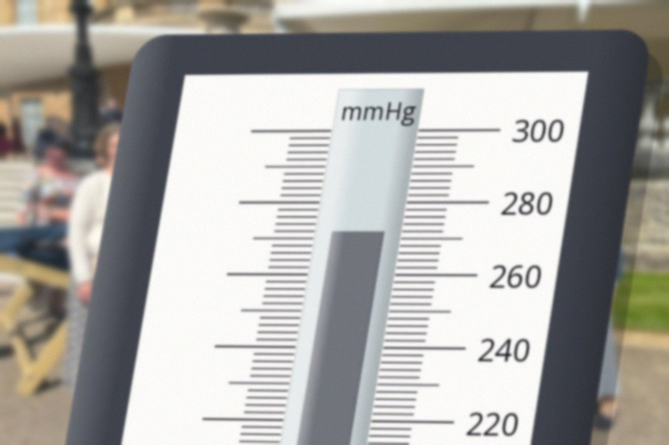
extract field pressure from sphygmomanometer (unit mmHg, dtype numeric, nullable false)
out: 272 mmHg
